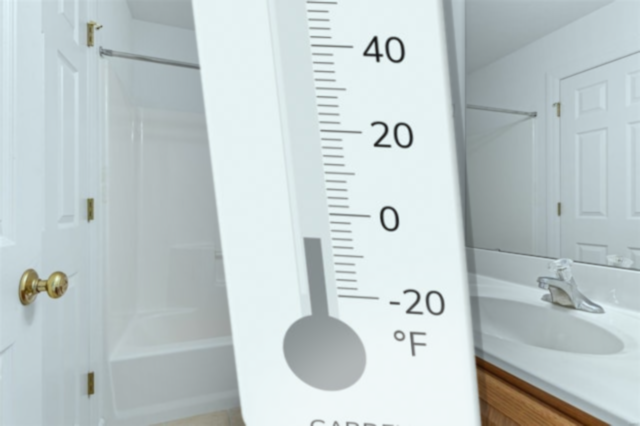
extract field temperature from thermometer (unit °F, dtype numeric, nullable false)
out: -6 °F
